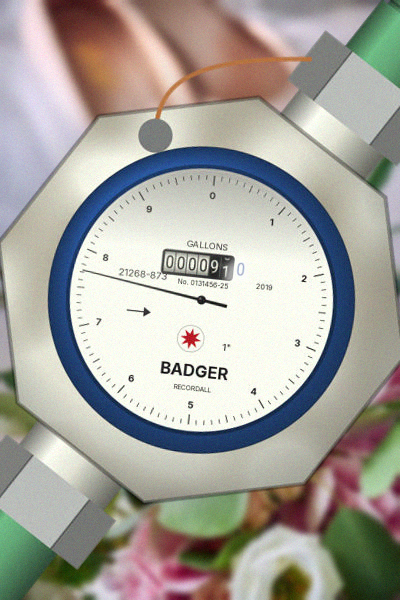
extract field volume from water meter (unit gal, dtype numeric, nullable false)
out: 907.7 gal
